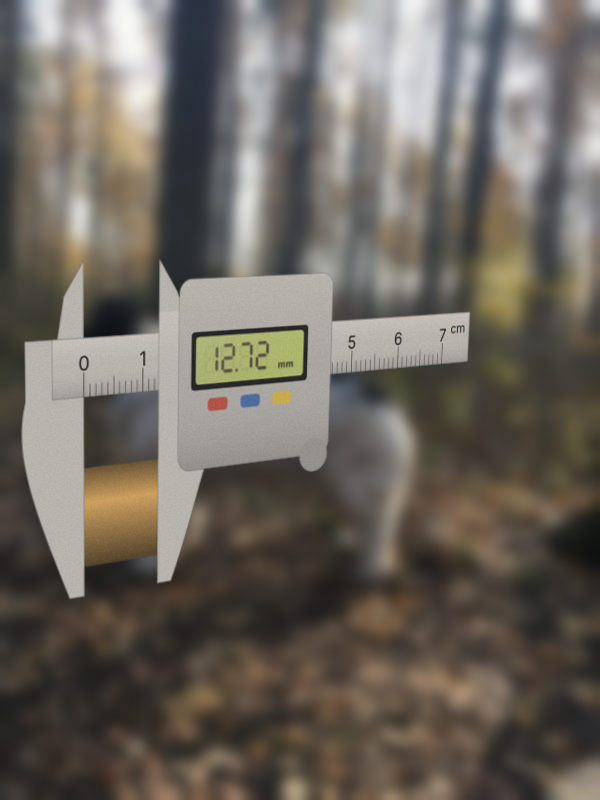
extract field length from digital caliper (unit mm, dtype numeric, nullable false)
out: 12.72 mm
